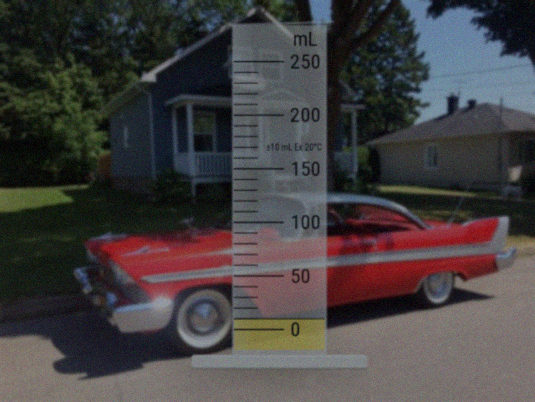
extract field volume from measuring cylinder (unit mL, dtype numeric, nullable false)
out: 10 mL
